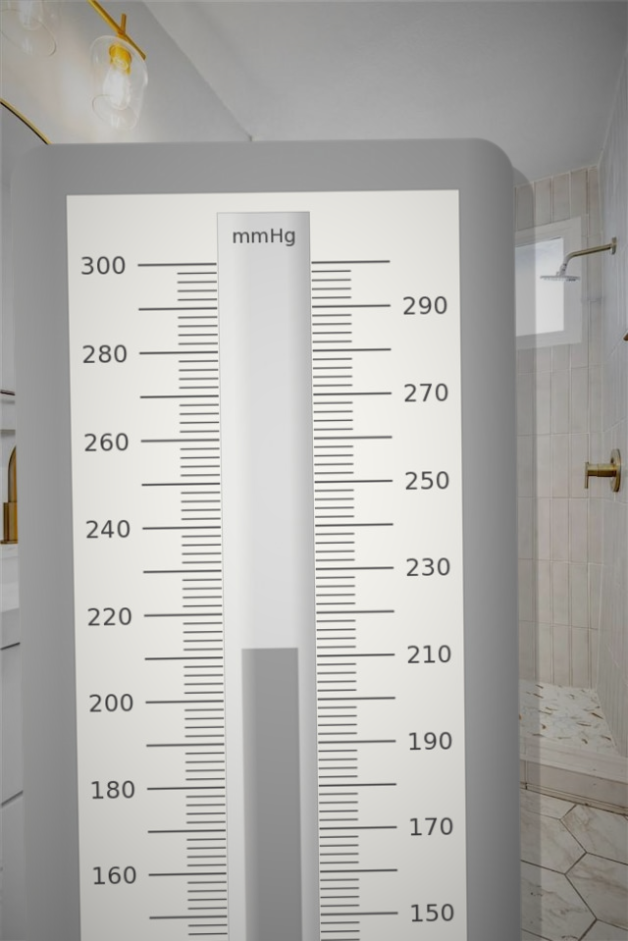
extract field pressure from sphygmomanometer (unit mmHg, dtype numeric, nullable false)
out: 212 mmHg
